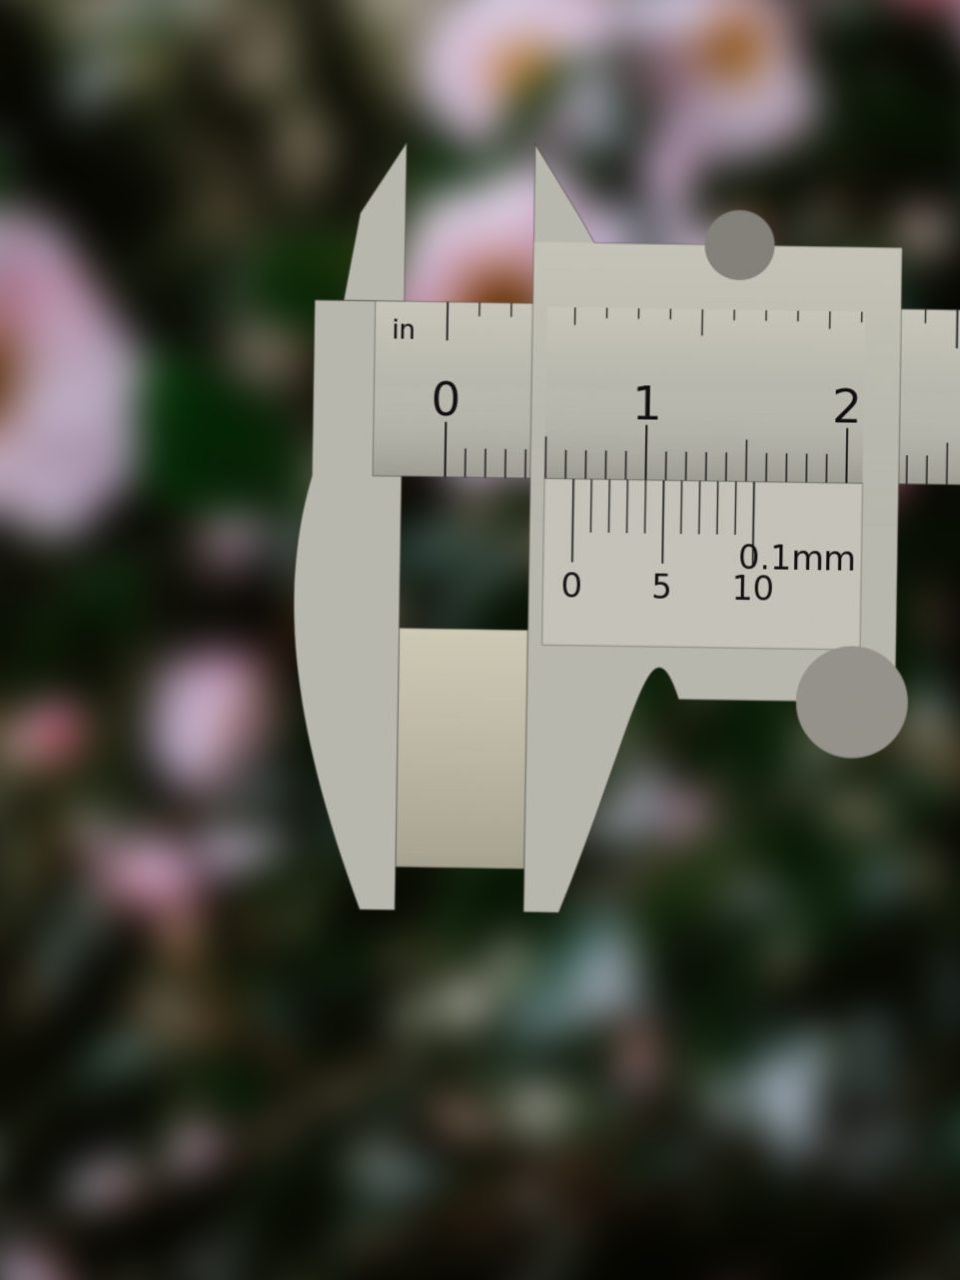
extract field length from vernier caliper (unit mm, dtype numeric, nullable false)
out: 6.4 mm
